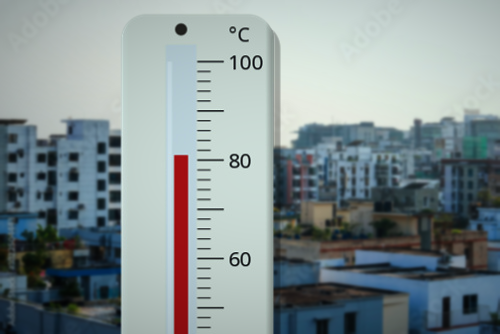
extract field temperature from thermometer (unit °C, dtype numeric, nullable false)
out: 81 °C
